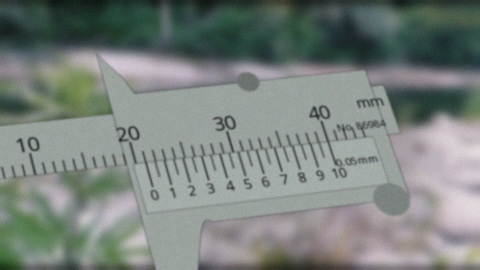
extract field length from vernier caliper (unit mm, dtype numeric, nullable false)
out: 21.0 mm
